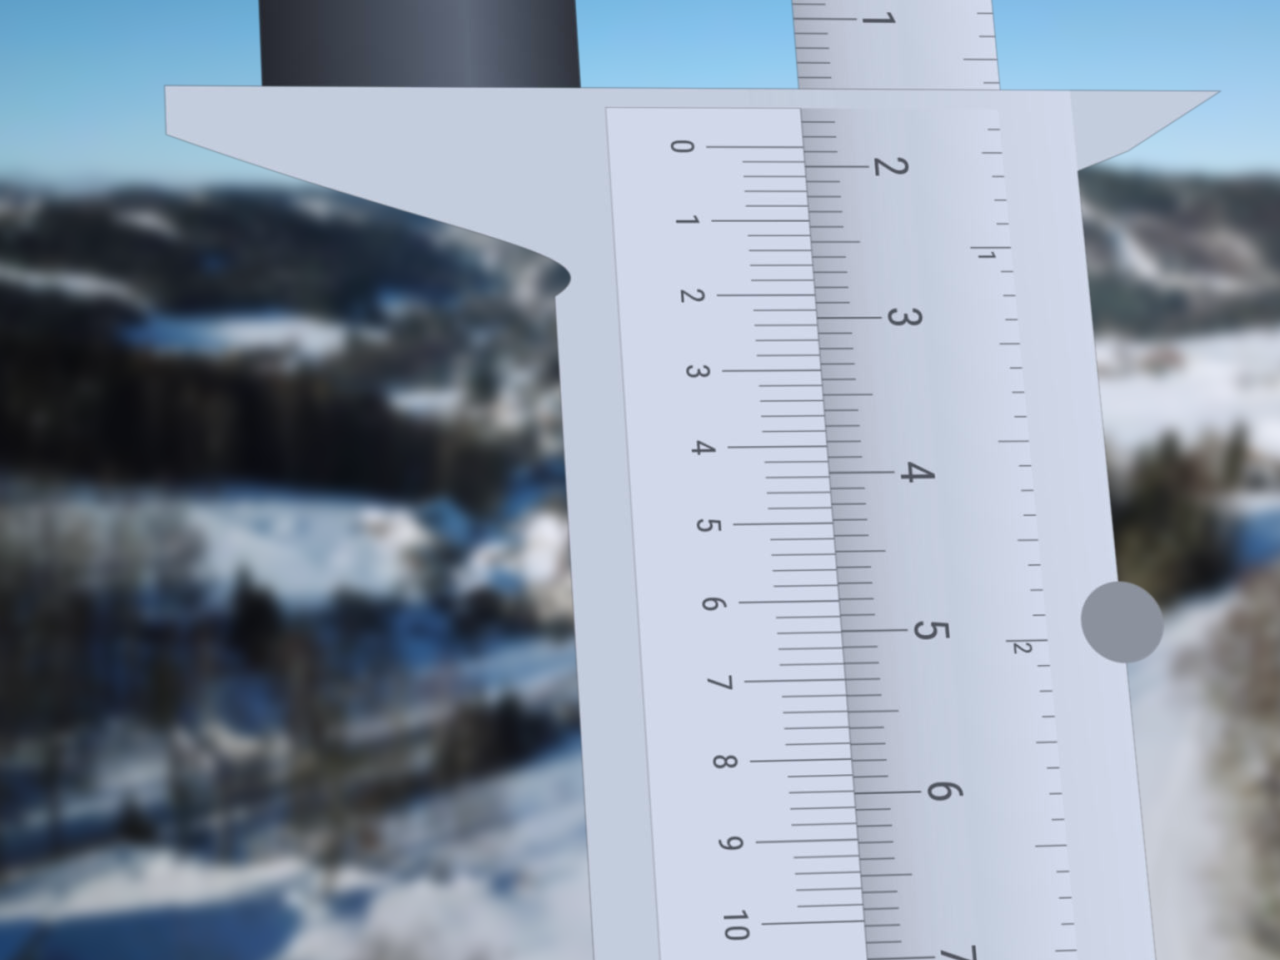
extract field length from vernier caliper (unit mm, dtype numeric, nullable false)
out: 18.7 mm
